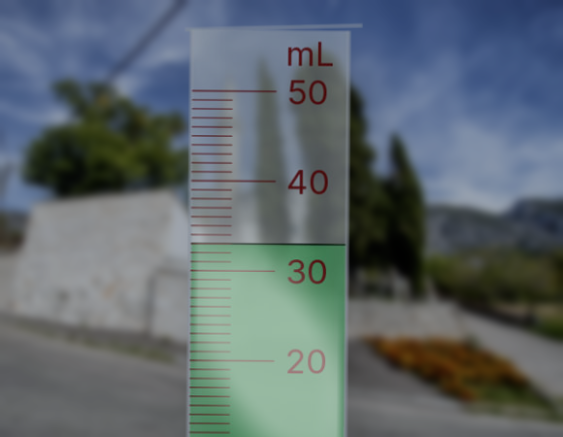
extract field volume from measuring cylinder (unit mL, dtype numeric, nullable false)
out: 33 mL
